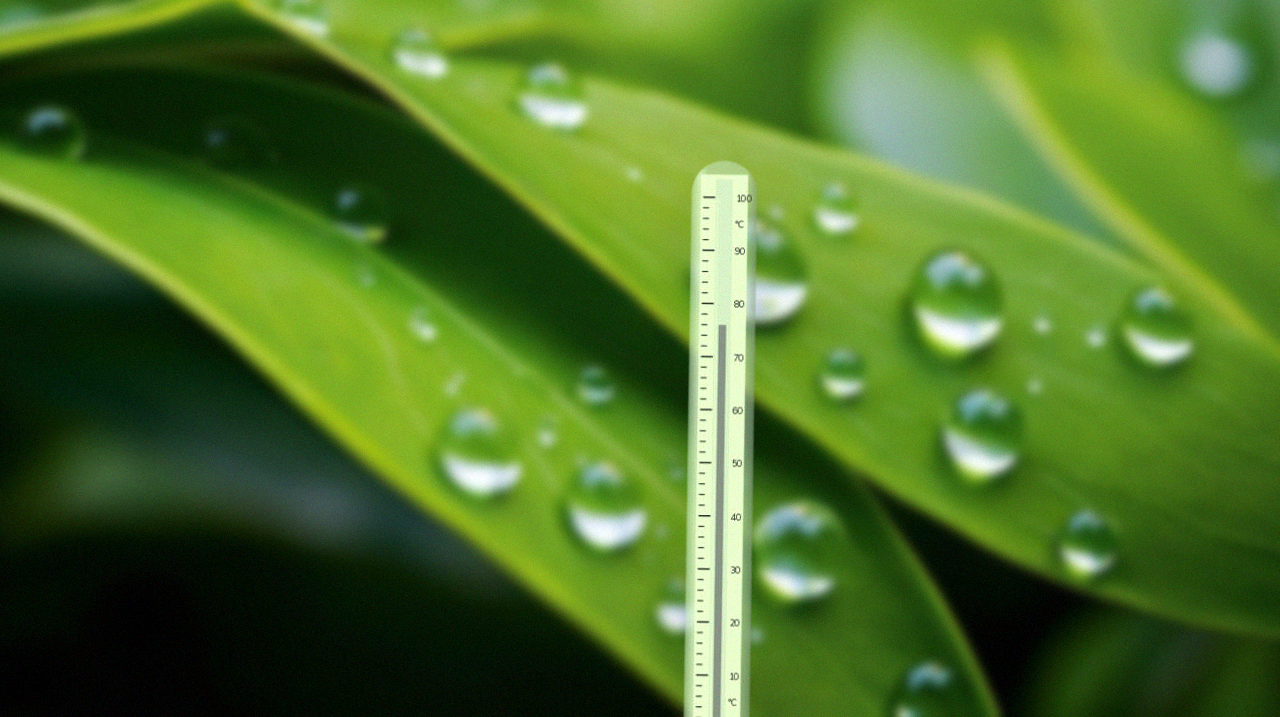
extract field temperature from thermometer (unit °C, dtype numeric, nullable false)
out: 76 °C
